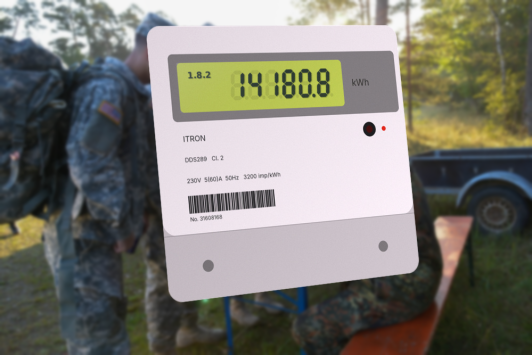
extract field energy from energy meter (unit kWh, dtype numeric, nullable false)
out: 14180.8 kWh
